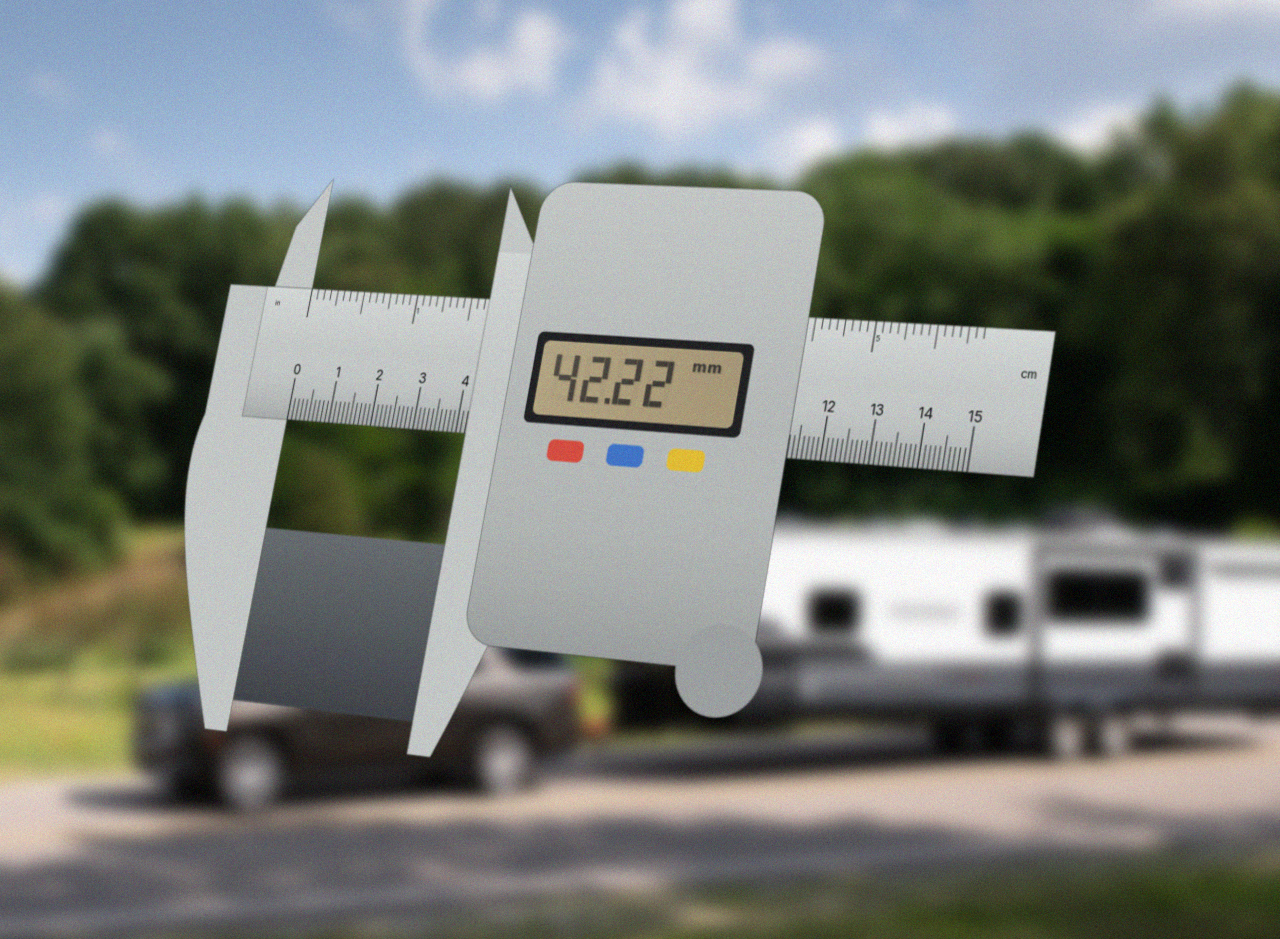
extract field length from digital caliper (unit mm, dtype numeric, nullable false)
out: 42.22 mm
